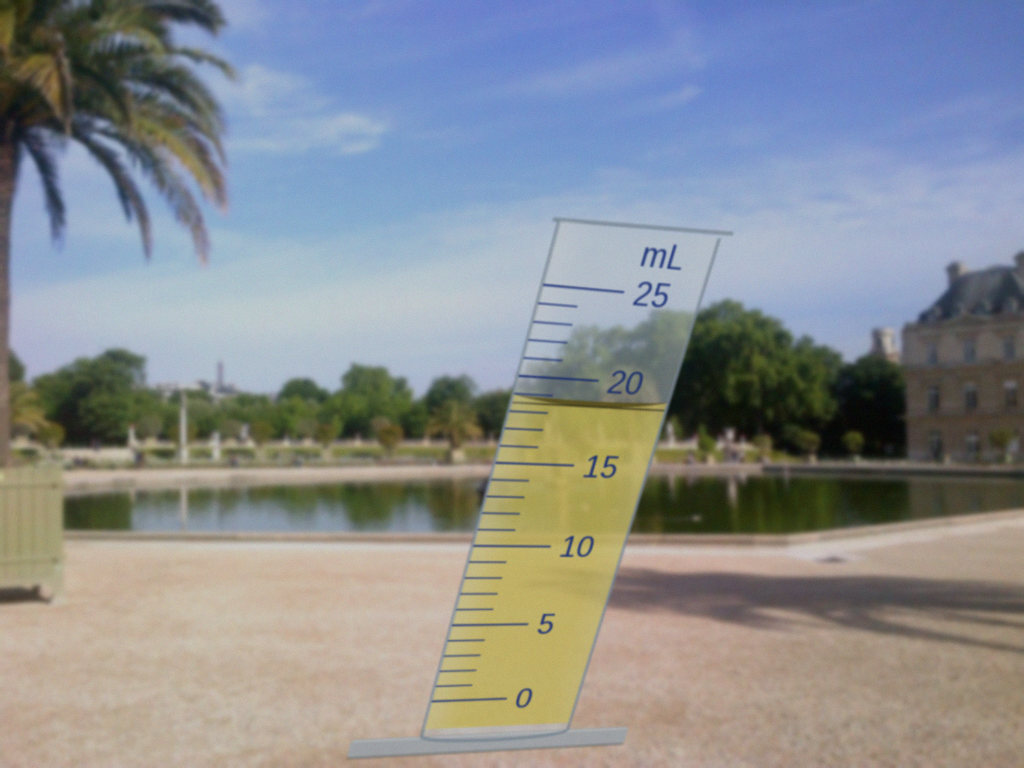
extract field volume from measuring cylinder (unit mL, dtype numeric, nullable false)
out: 18.5 mL
